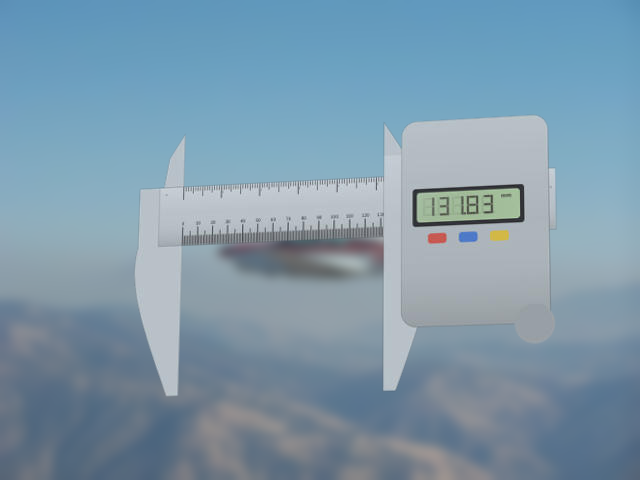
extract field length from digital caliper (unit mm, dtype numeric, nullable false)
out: 131.83 mm
